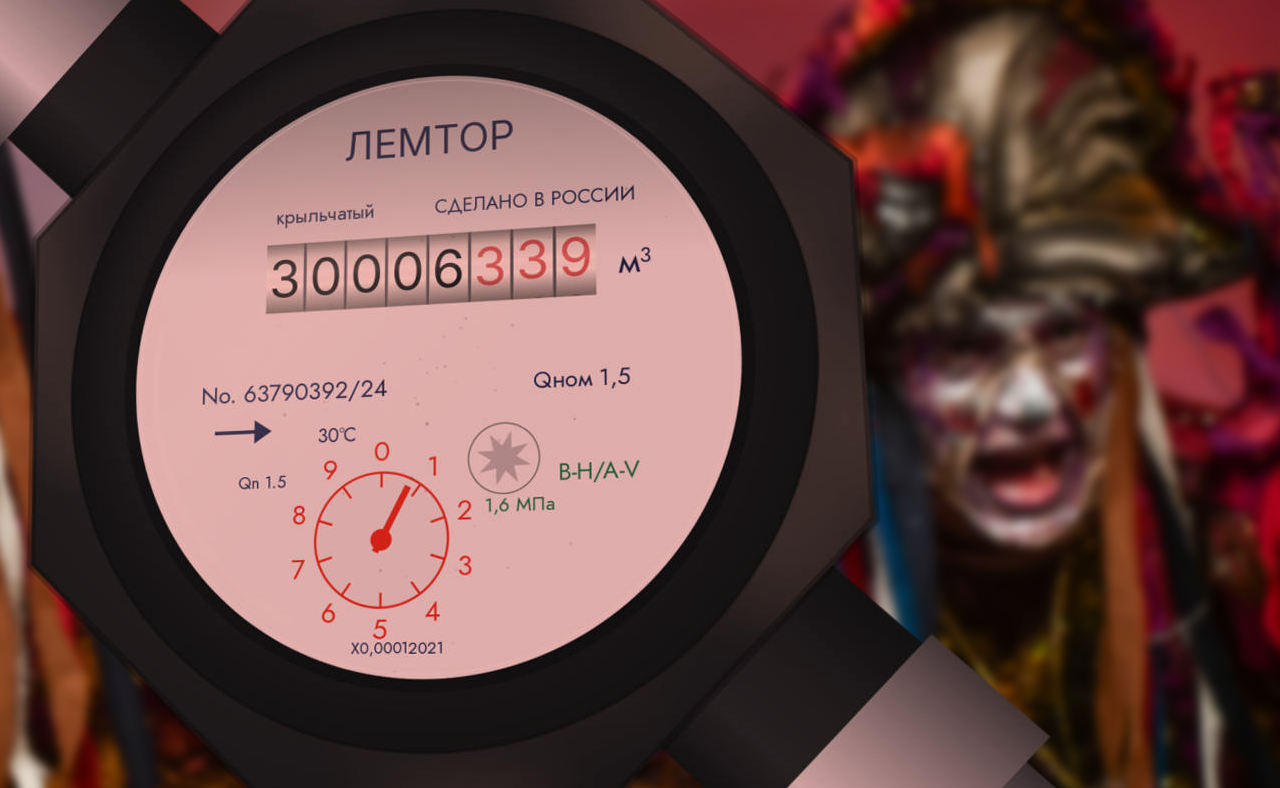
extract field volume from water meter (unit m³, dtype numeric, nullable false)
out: 30006.3390 m³
